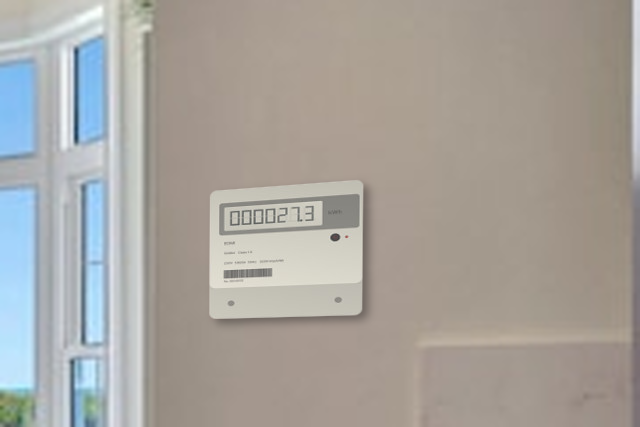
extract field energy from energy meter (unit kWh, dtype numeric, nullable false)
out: 27.3 kWh
